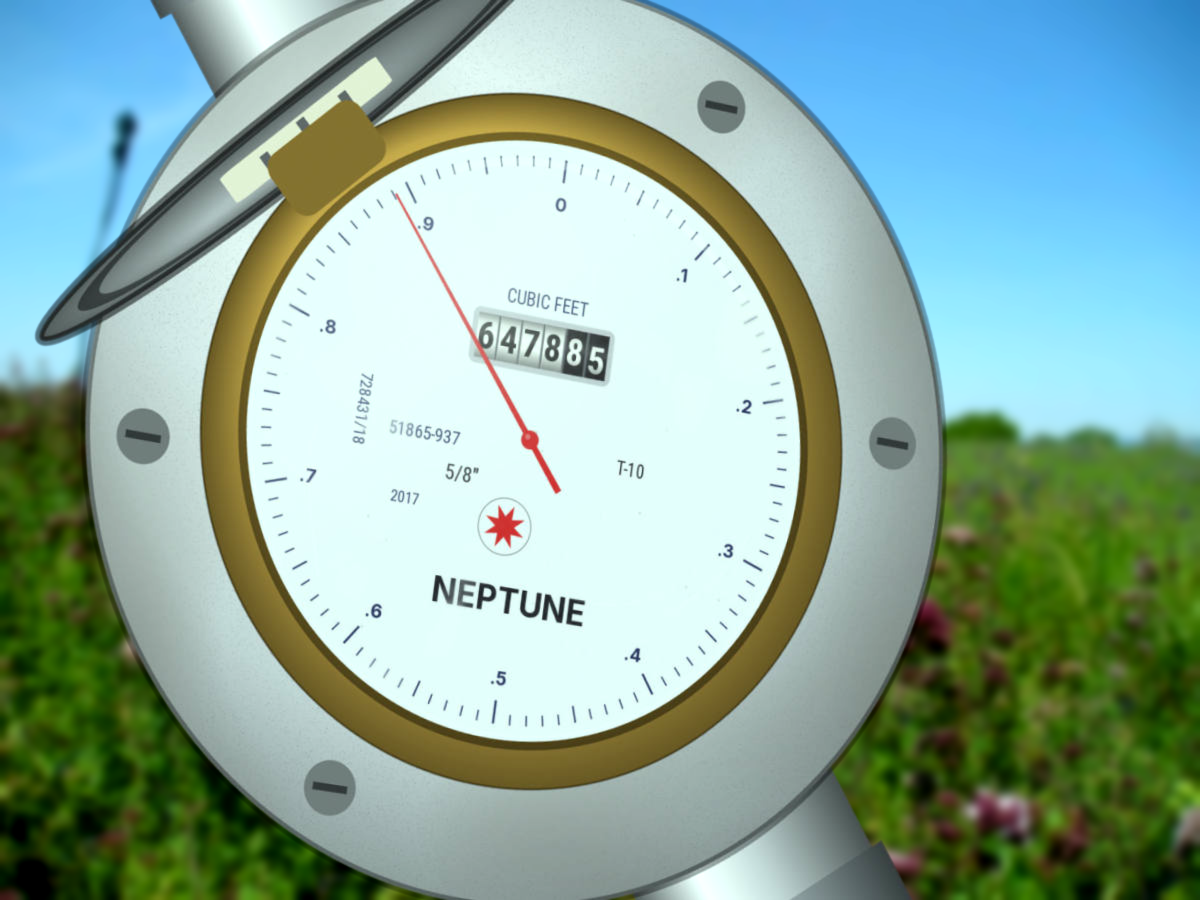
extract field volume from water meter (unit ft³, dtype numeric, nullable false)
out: 647884.89 ft³
